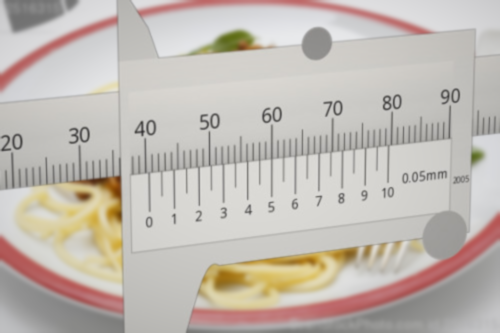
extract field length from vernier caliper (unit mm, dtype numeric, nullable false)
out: 40.5 mm
